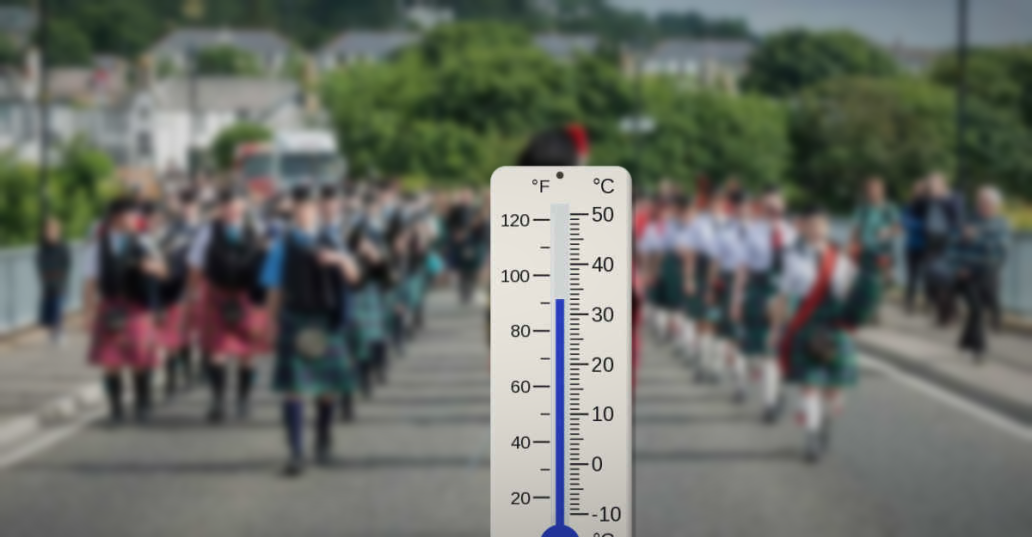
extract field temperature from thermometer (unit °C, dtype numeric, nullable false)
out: 33 °C
